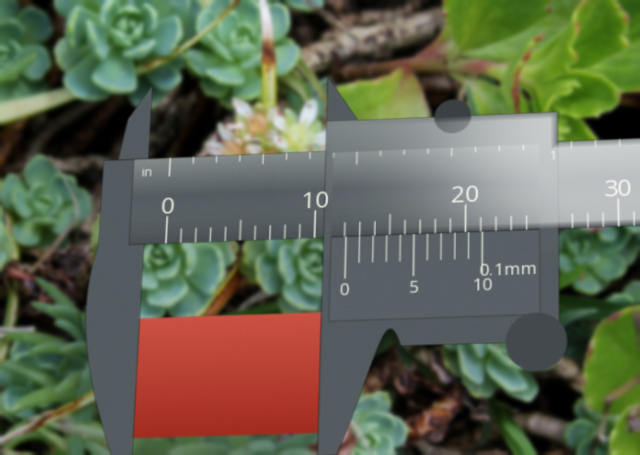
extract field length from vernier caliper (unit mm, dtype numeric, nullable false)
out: 12.1 mm
